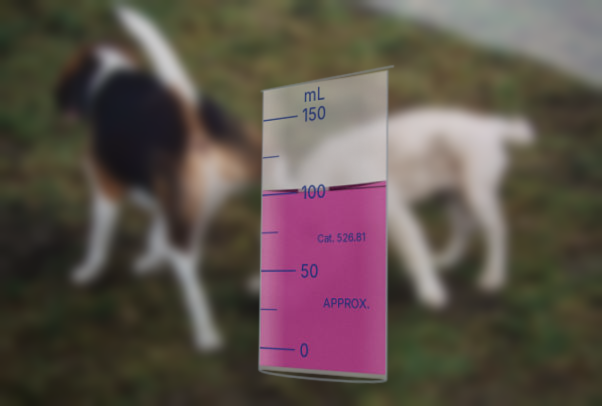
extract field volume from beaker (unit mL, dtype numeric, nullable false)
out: 100 mL
